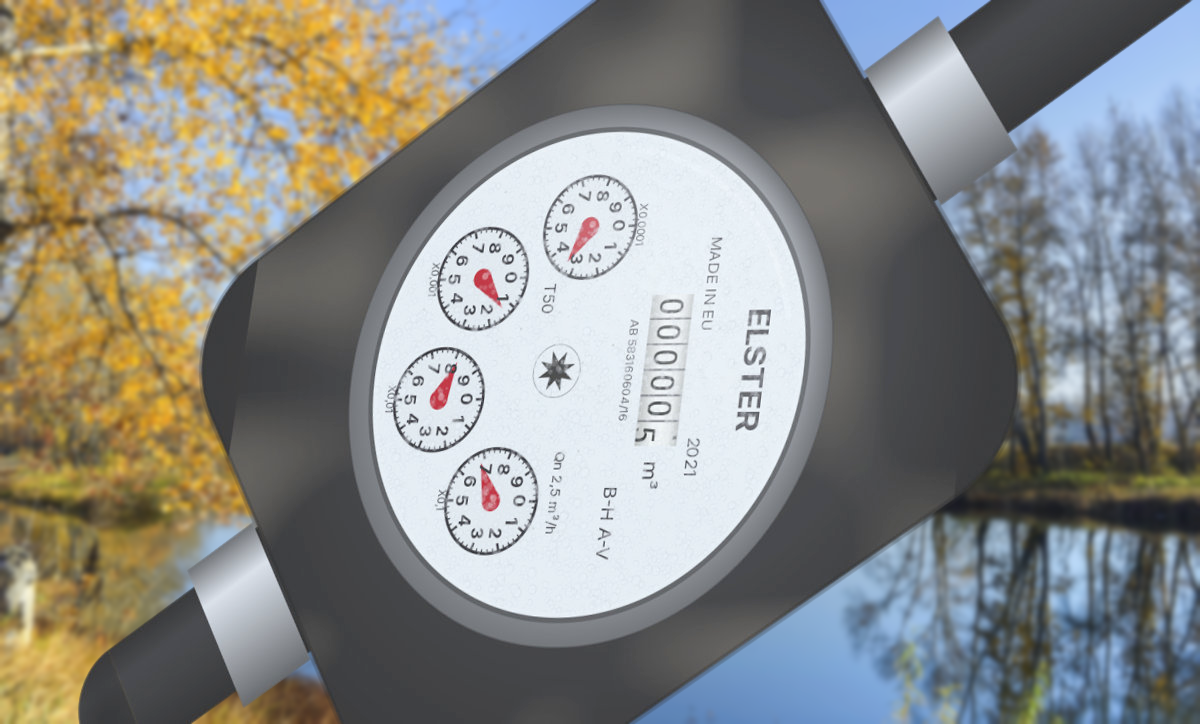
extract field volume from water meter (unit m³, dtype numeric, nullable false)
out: 4.6813 m³
